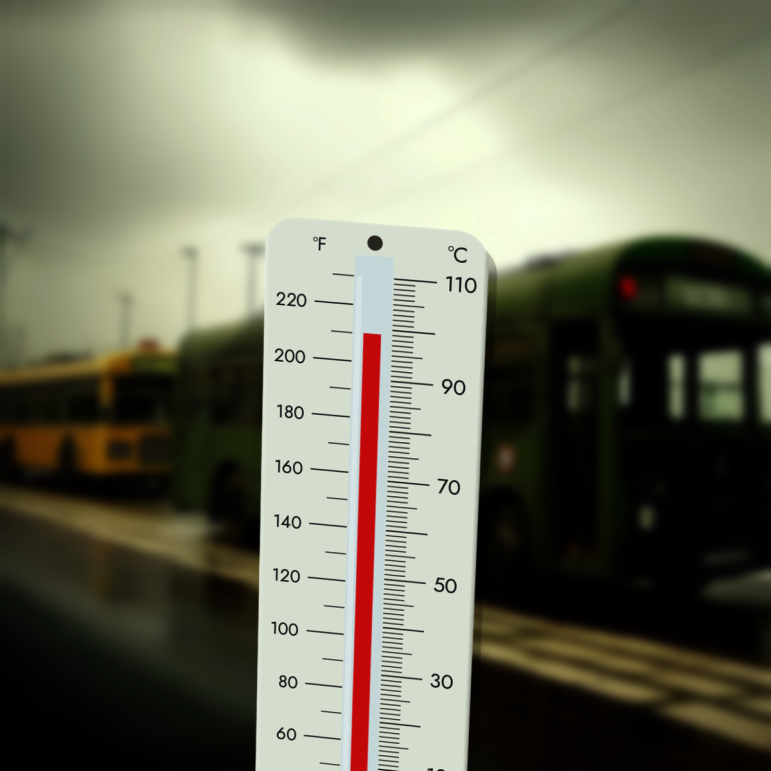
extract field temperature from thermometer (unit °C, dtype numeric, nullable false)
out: 99 °C
